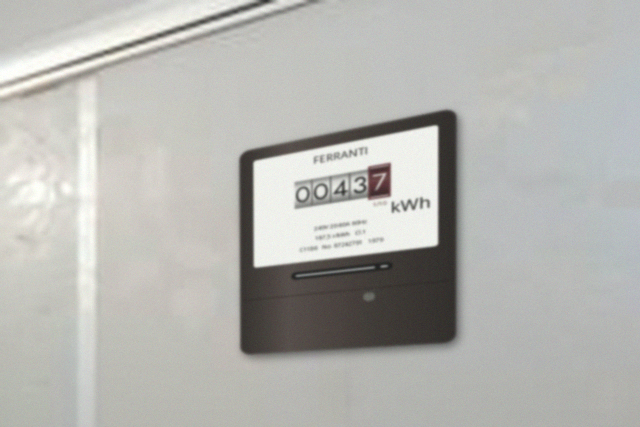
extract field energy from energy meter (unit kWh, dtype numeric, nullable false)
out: 43.7 kWh
